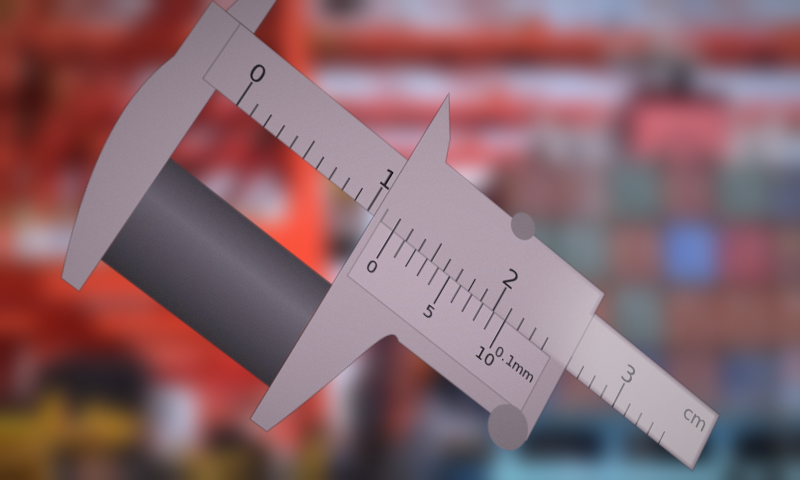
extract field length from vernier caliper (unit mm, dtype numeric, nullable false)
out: 12.0 mm
